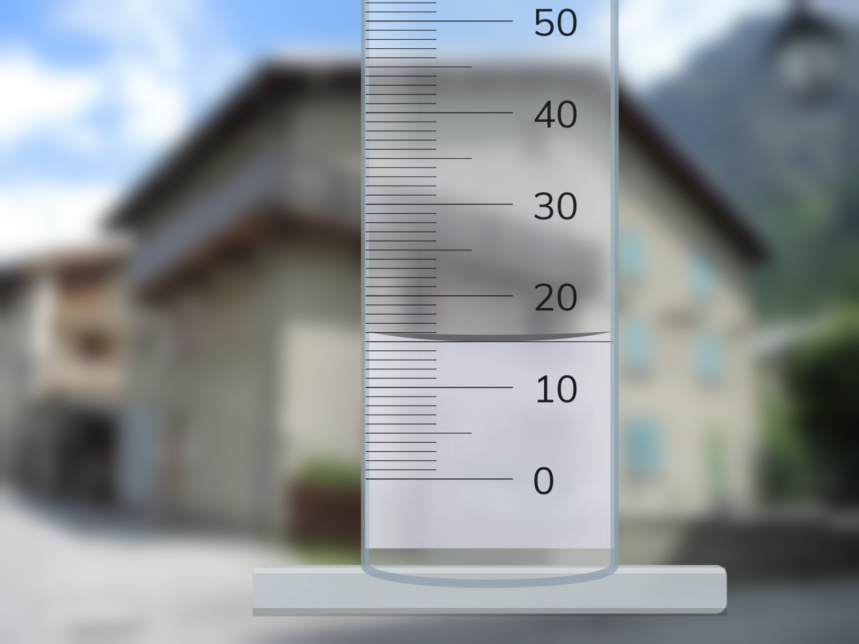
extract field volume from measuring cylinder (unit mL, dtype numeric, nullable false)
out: 15 mL
